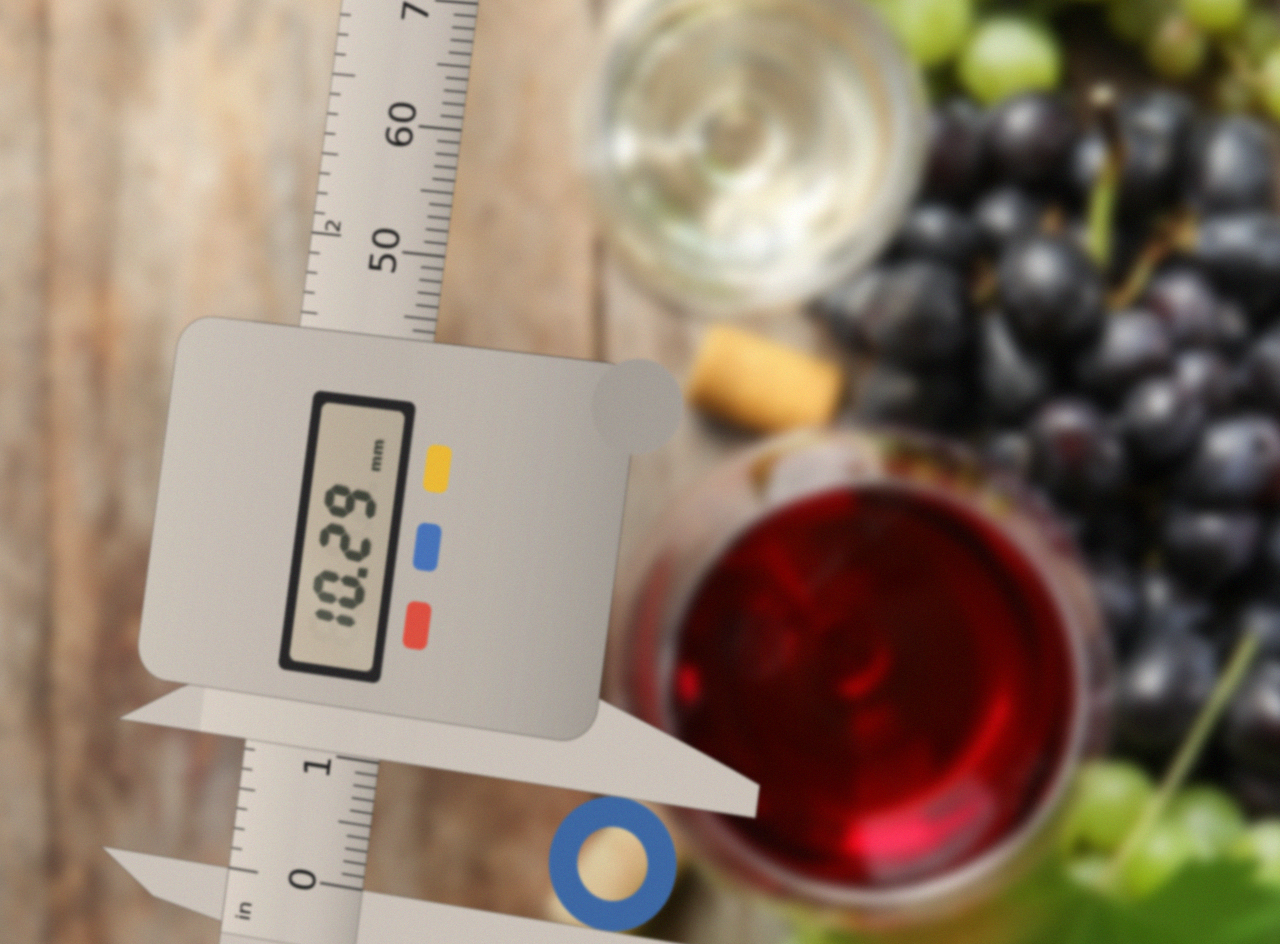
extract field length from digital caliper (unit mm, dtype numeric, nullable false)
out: 10.29 mm
